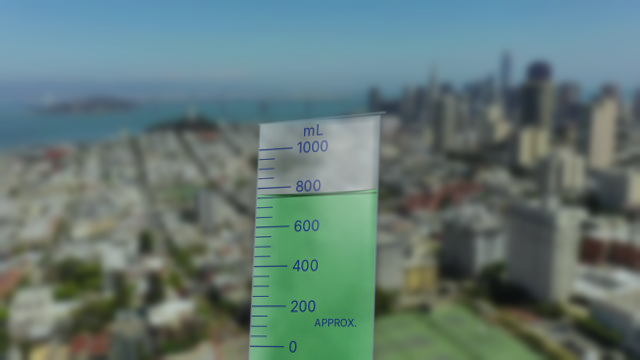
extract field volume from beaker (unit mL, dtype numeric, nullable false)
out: 750 mL
